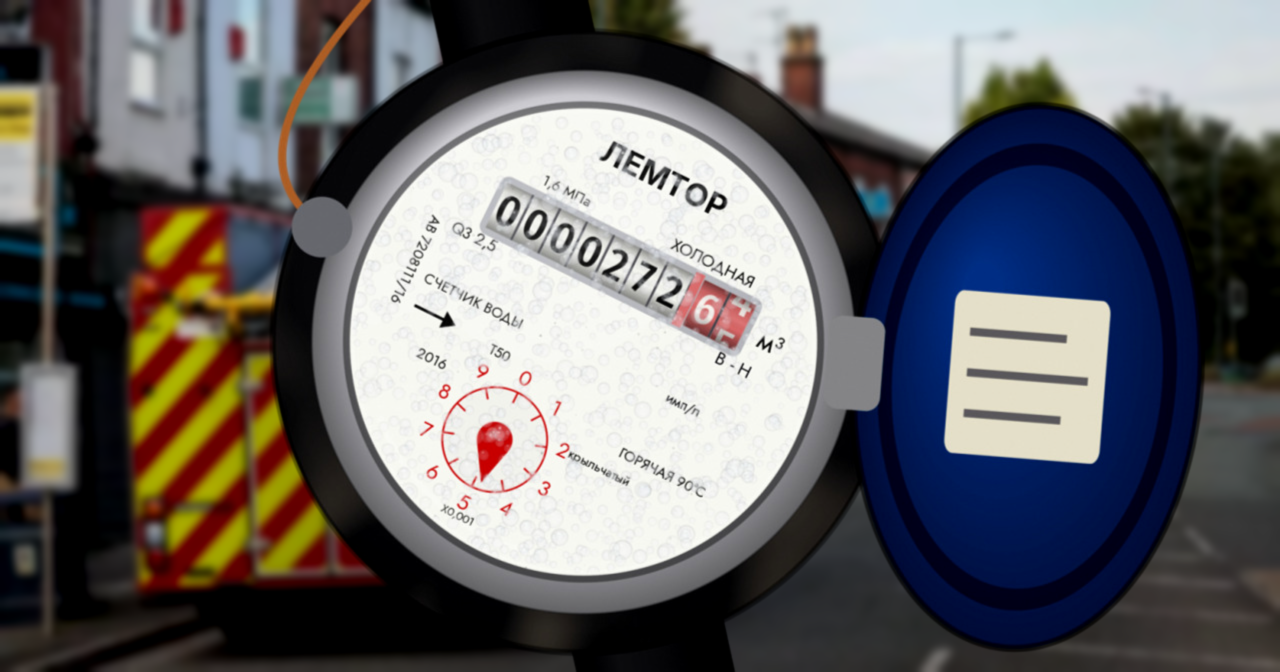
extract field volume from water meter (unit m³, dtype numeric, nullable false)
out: 272.644 m³
